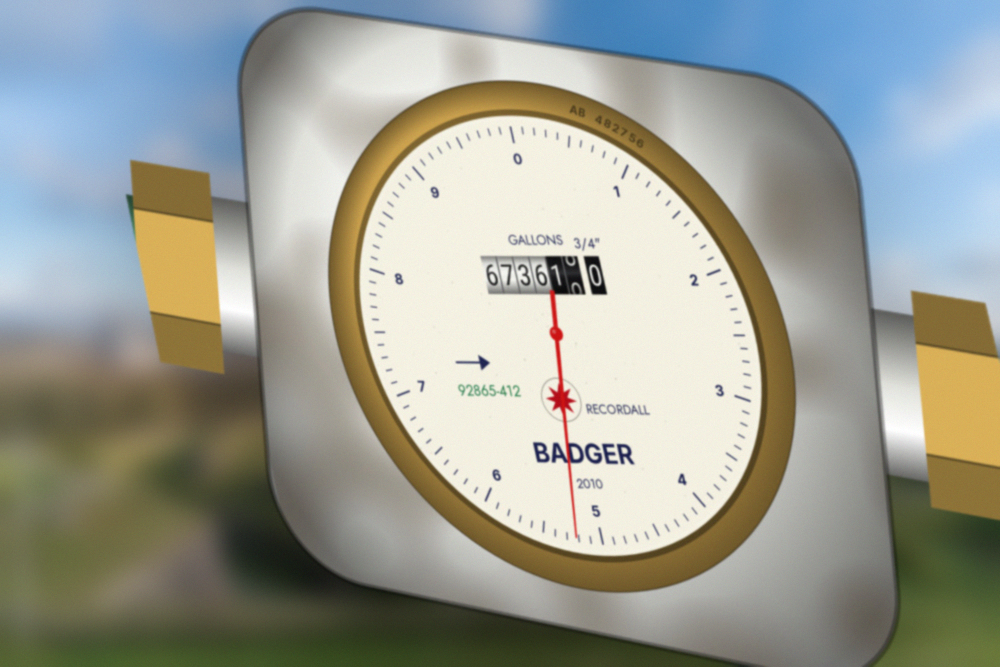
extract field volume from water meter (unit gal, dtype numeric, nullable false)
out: 6736185.2 gal
